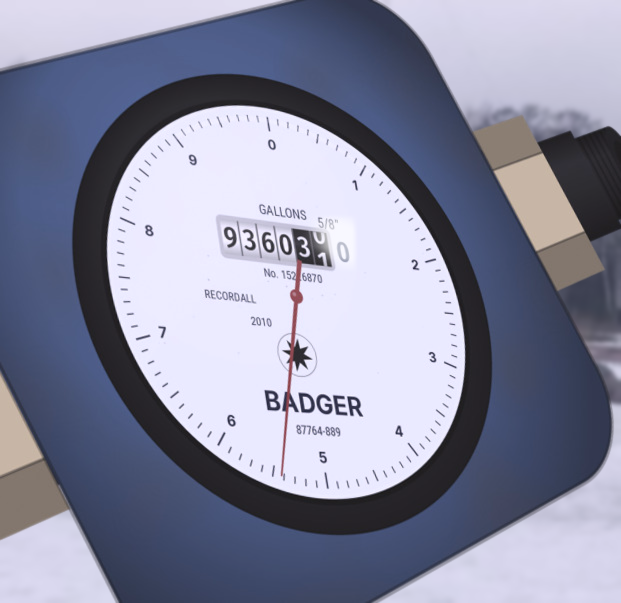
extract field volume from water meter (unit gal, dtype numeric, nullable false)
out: 9360305.4 gal
